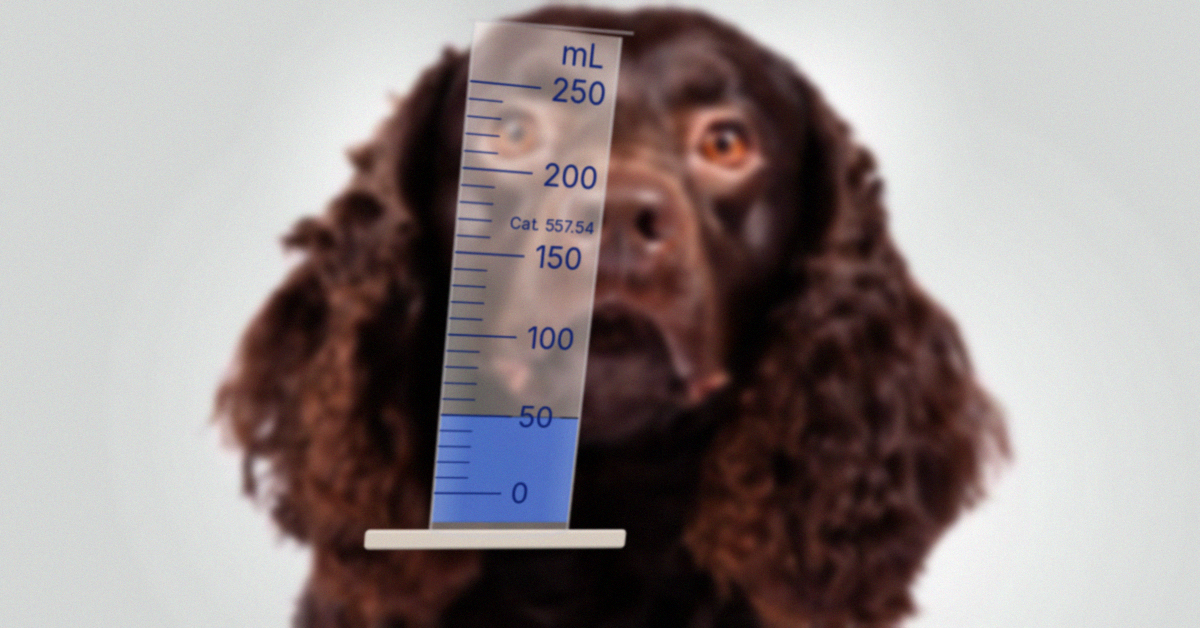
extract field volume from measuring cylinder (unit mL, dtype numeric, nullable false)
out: 50 mL
